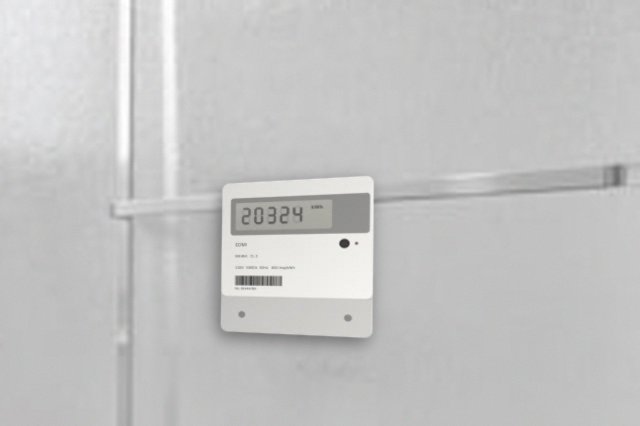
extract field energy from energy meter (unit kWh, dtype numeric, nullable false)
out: 20324 kWh
